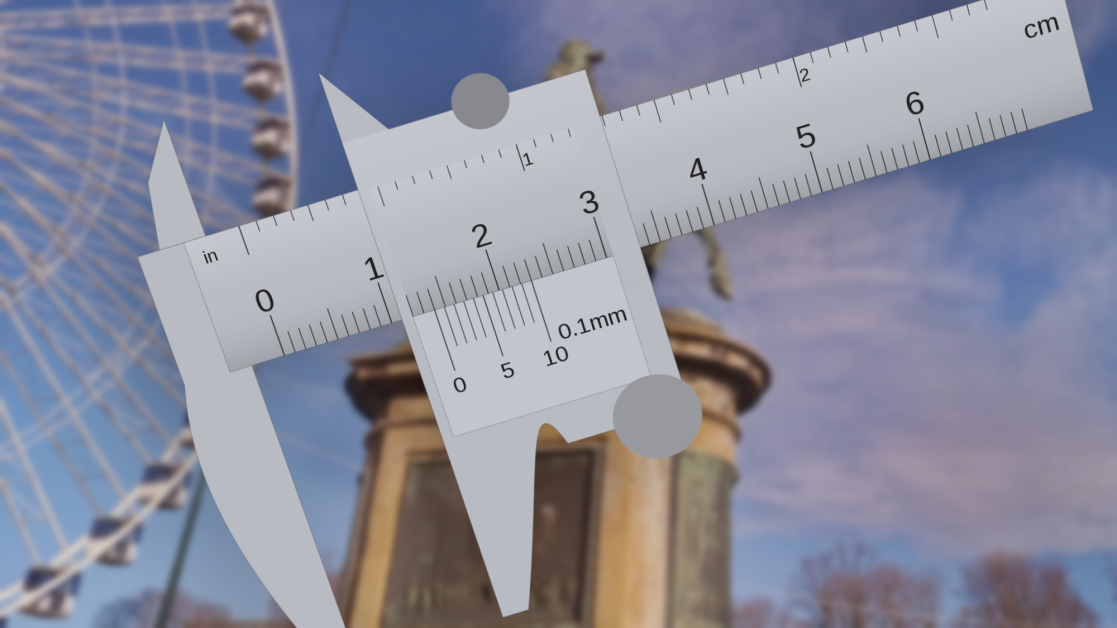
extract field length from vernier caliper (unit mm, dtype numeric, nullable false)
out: 14.0 mm
